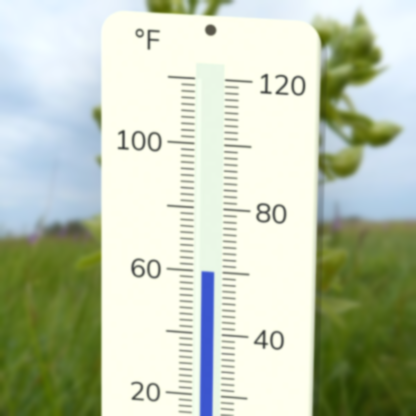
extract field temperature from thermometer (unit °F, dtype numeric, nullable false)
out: 60 °F
